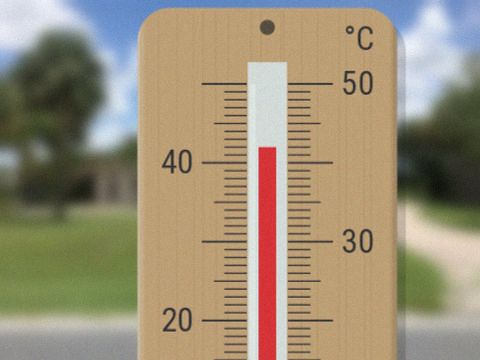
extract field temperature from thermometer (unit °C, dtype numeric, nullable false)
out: 42 °C
